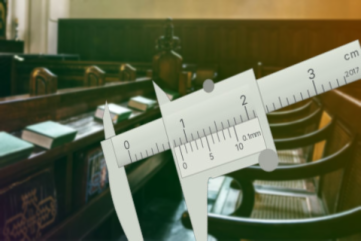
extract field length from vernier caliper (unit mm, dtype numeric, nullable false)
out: 8.6 mm
